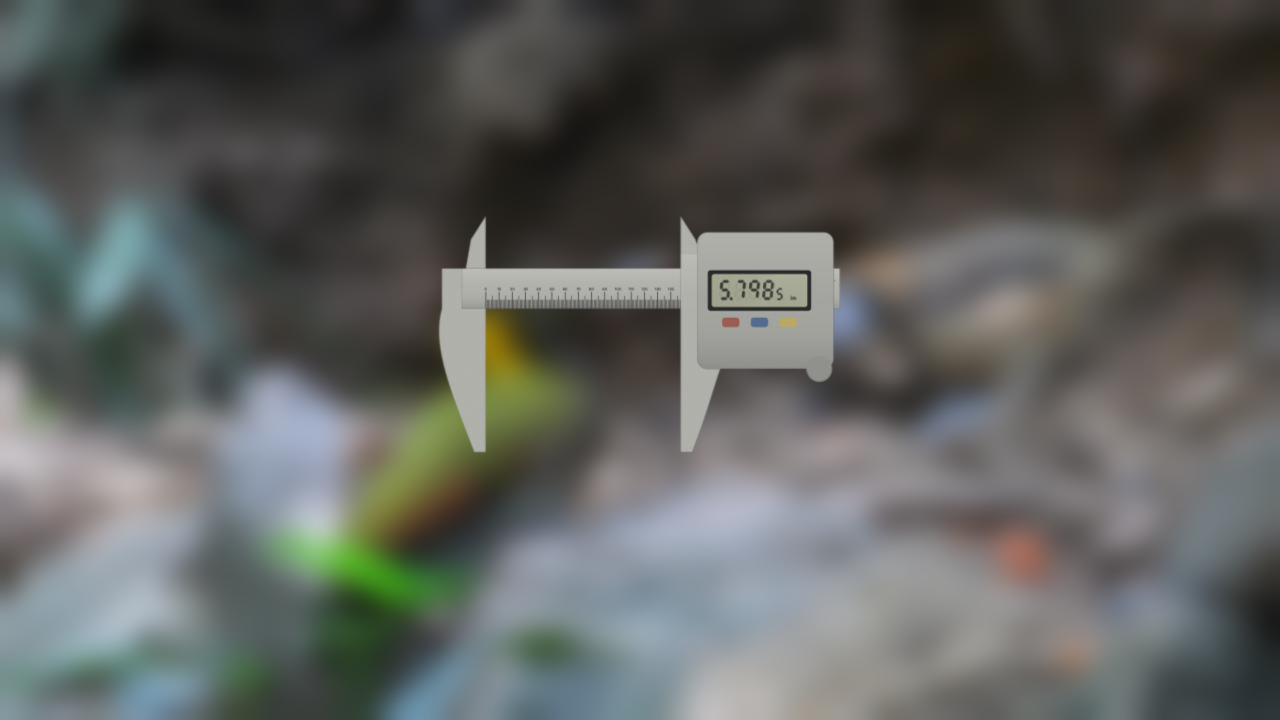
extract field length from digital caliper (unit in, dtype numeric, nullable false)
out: 5.7985 in
